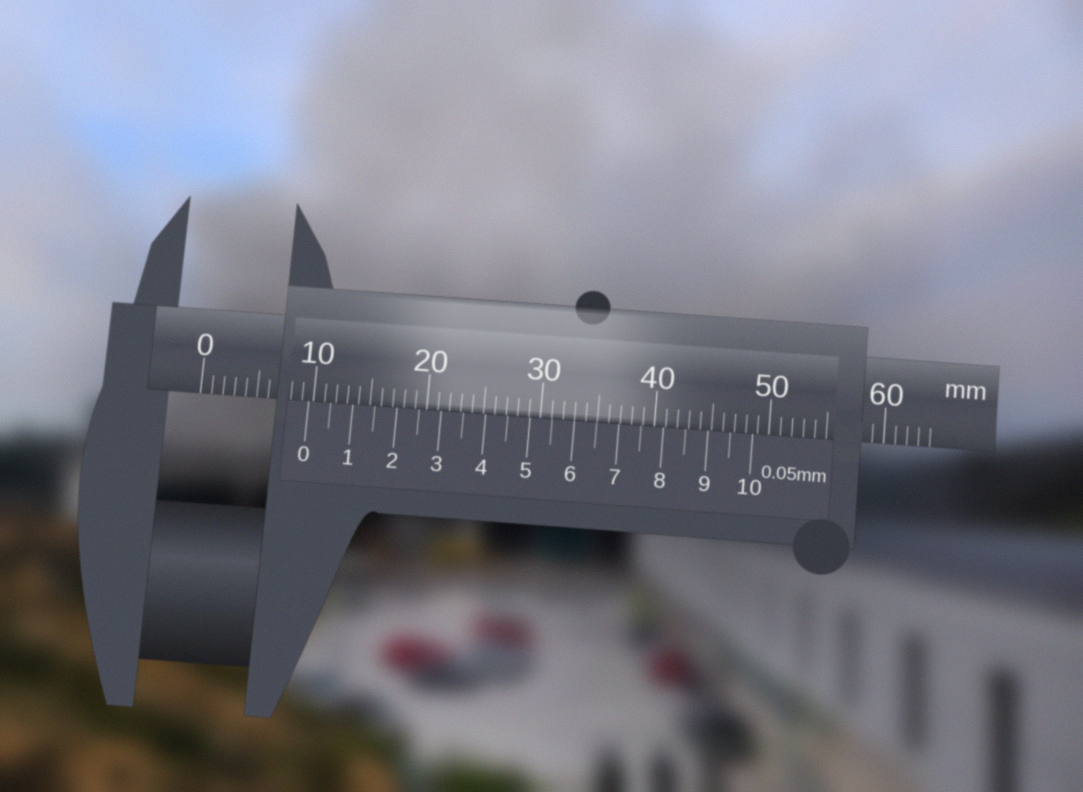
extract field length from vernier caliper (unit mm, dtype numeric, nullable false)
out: 9.6 mm
